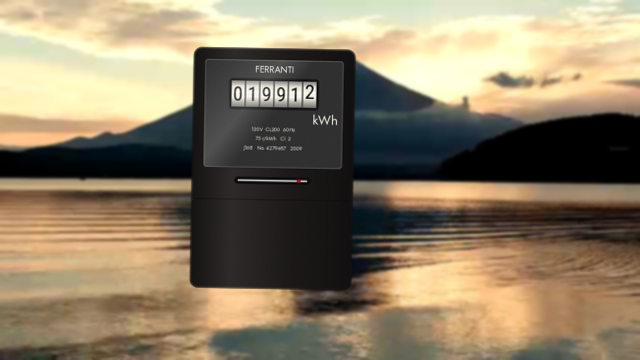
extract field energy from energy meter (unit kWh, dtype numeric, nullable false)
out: 19912 kWh
